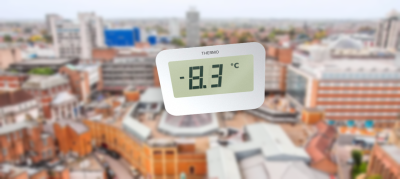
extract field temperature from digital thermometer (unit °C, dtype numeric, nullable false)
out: -8.3 °C
